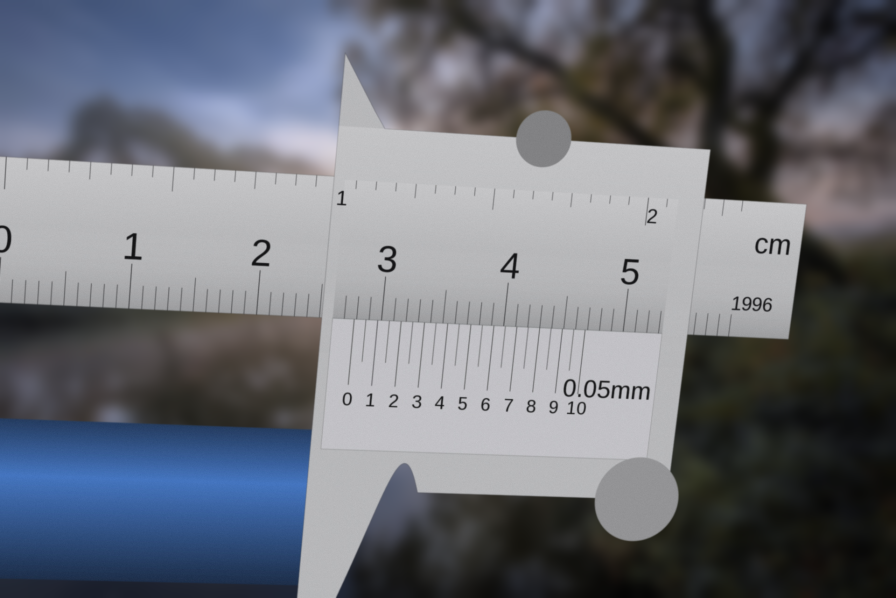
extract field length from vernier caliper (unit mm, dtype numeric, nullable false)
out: 27.8 mm
